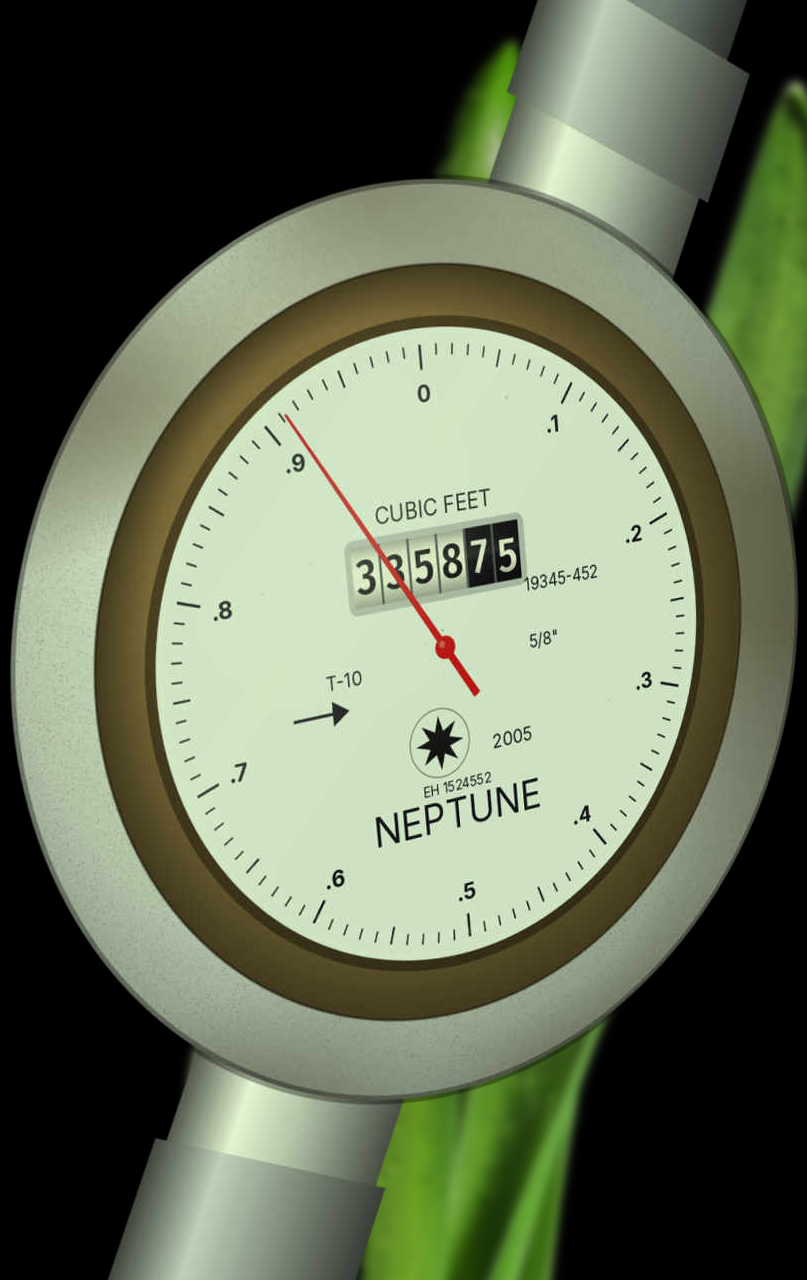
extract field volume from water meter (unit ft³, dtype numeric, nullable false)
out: 335874.91 ft³
